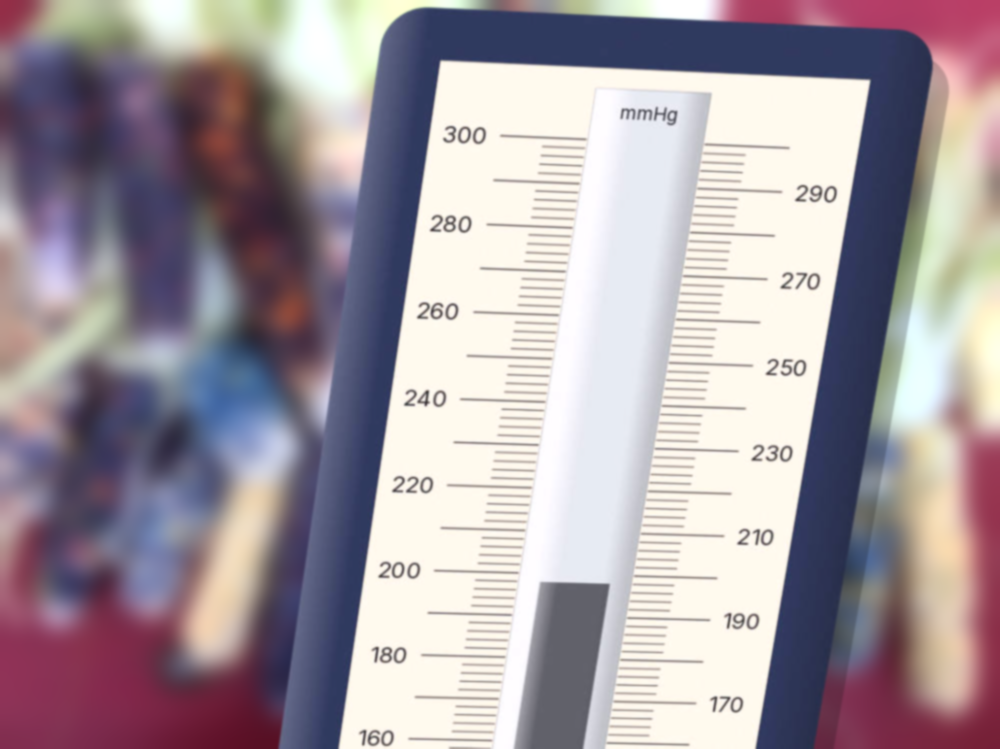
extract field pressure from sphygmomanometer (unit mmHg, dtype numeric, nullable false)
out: 198 mmHg
